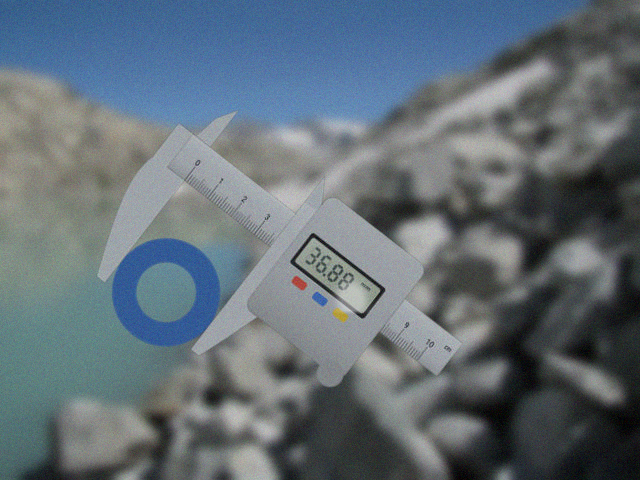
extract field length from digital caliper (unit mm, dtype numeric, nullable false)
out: 36.88 mm
